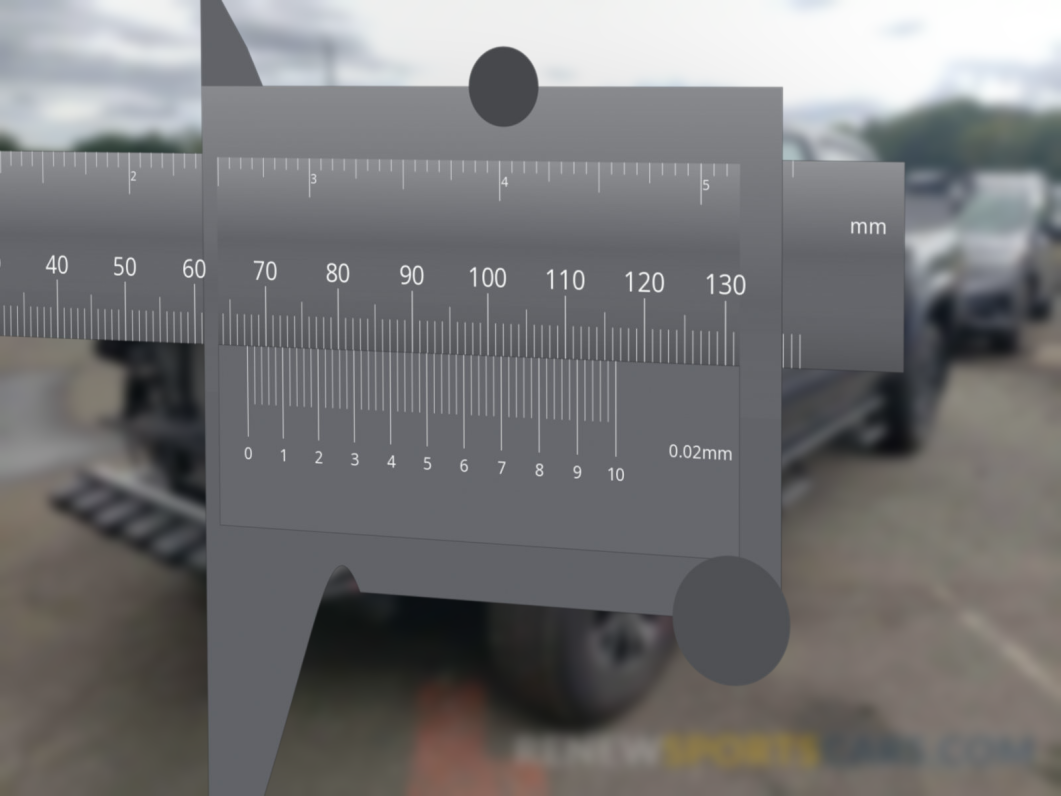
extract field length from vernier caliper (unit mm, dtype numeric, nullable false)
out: 67.4 mm
